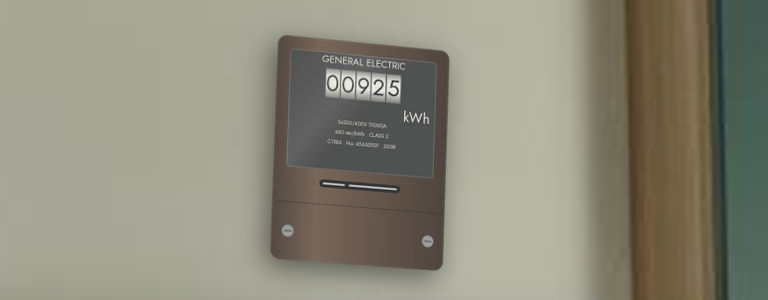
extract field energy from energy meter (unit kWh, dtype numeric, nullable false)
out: 925 kWh
